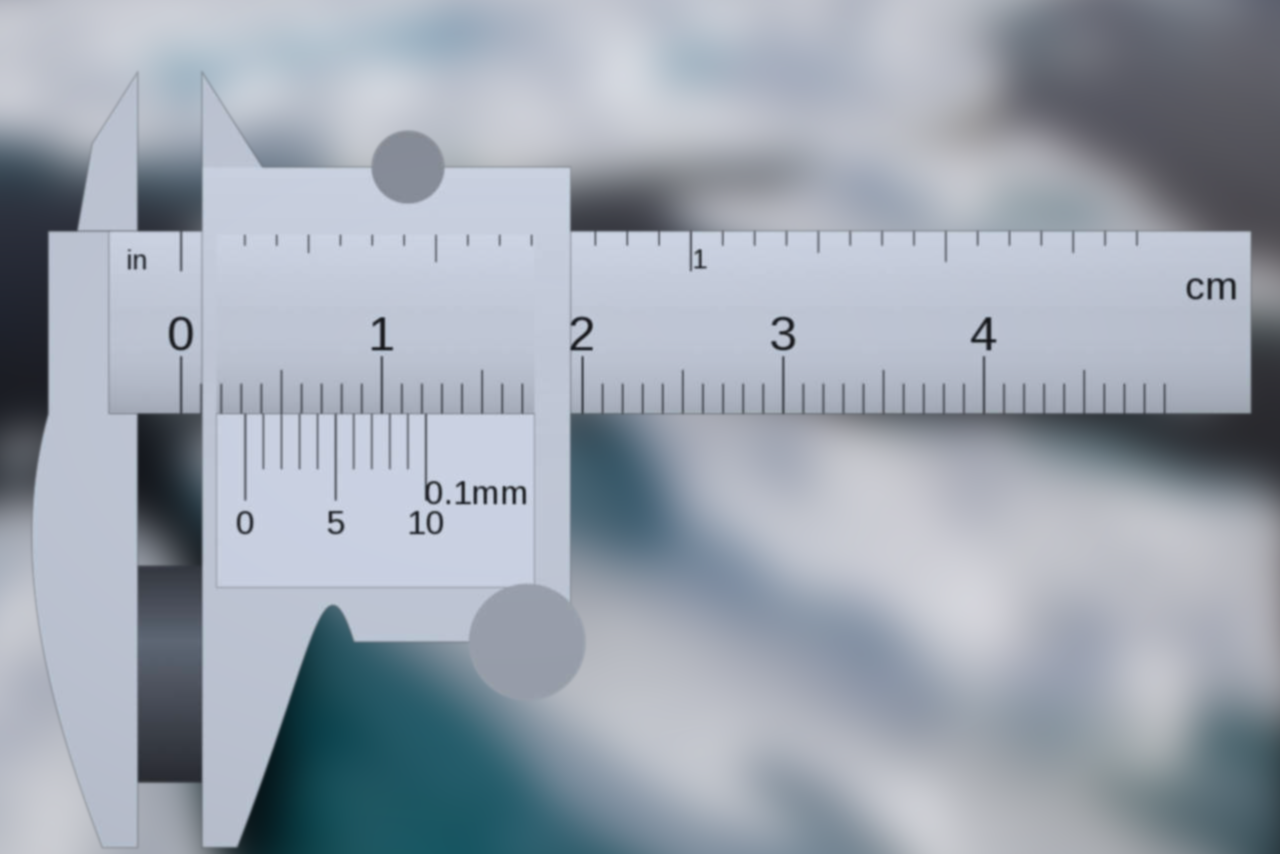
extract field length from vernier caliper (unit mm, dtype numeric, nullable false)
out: 3.2 mm
